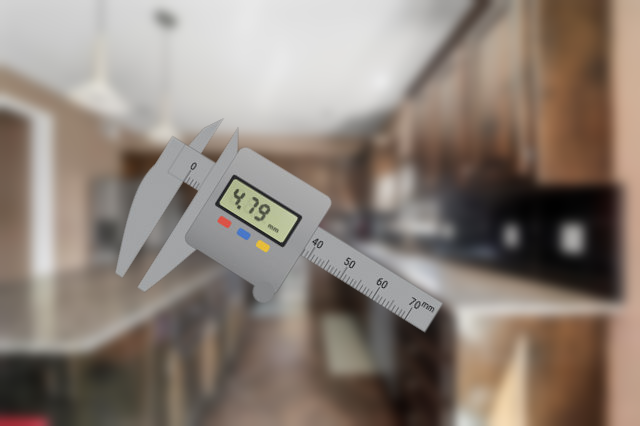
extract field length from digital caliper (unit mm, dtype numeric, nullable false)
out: 4.79 mm
